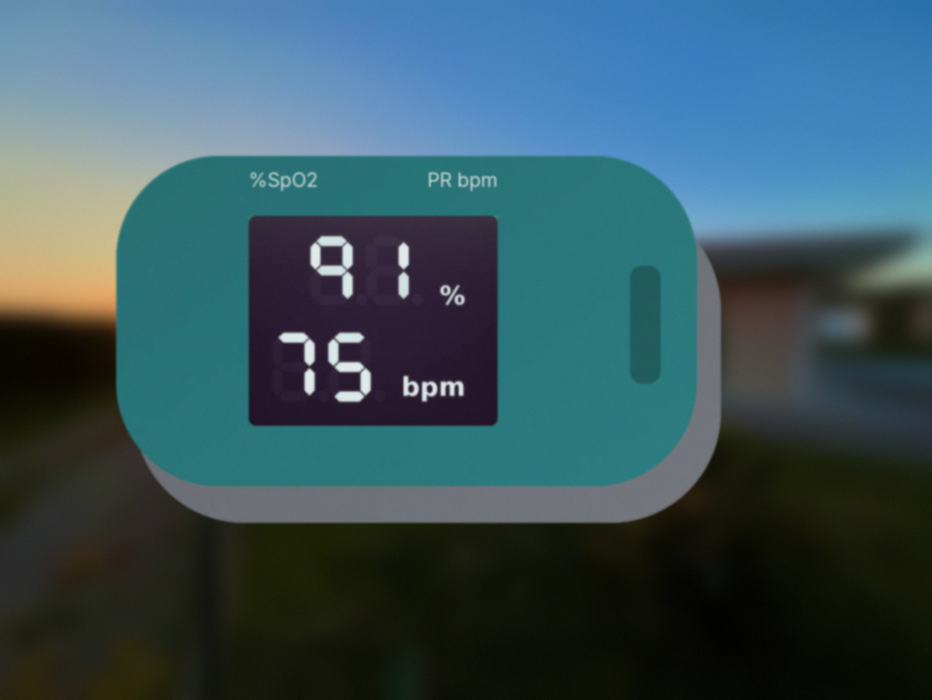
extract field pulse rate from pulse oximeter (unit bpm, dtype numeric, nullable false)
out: 75 bpm
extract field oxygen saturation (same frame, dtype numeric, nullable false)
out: 91 %
